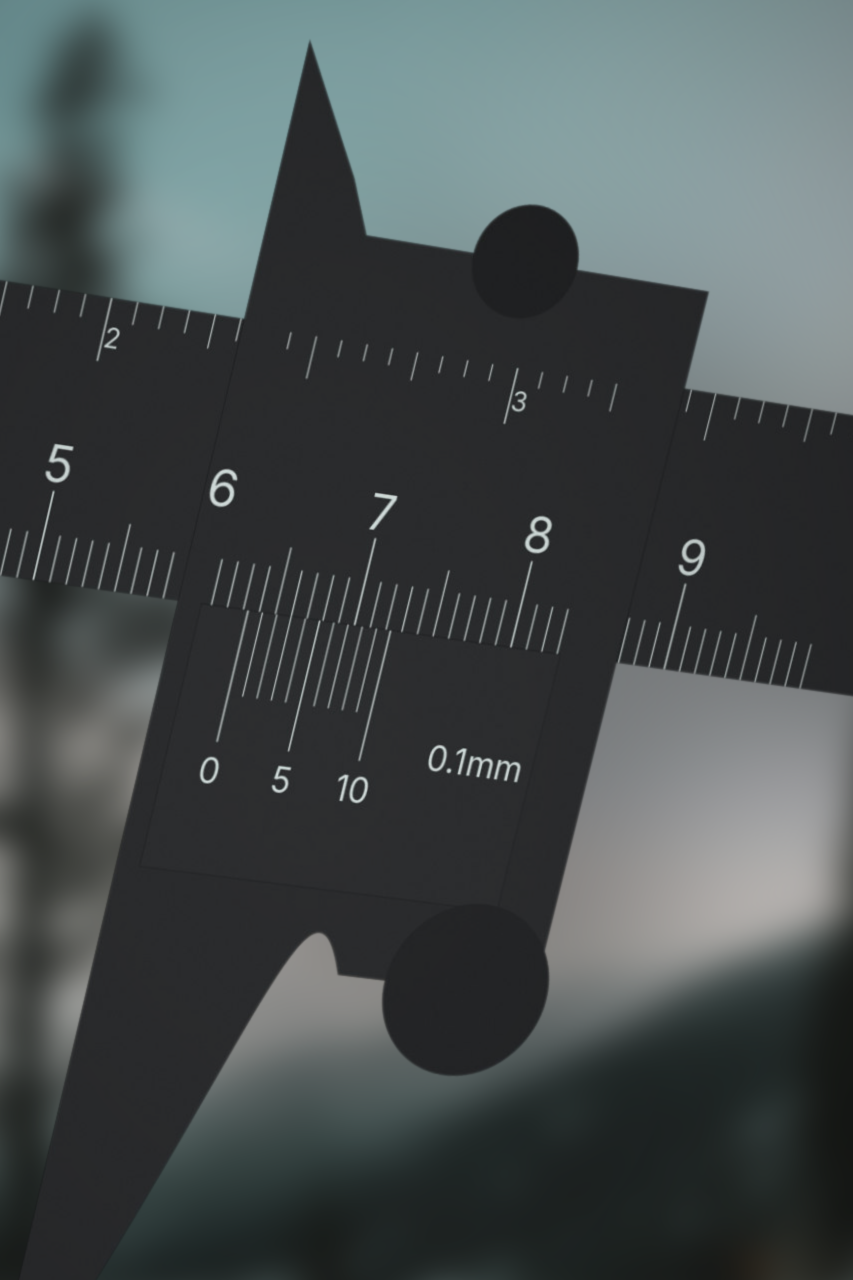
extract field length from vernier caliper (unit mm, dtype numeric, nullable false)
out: 63.3 mm
